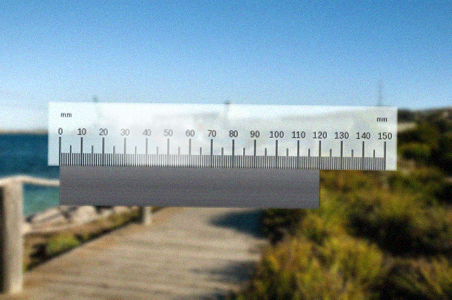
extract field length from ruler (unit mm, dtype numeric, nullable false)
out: 120 mm
